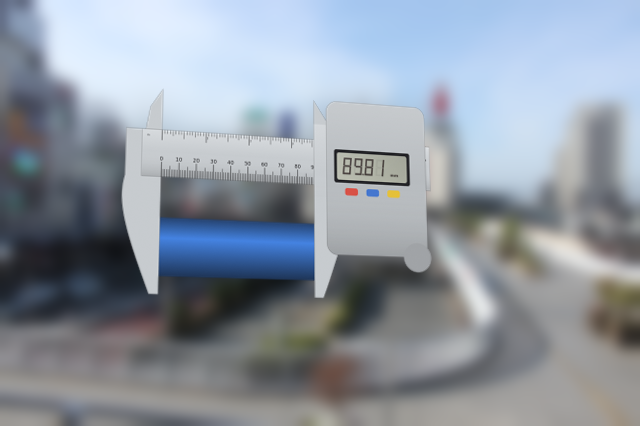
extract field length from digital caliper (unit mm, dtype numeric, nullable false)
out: 89.81 mm
